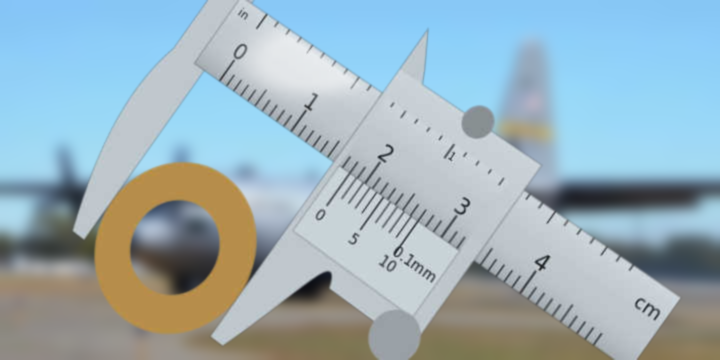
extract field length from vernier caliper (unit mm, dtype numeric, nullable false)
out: 18.0 mm
